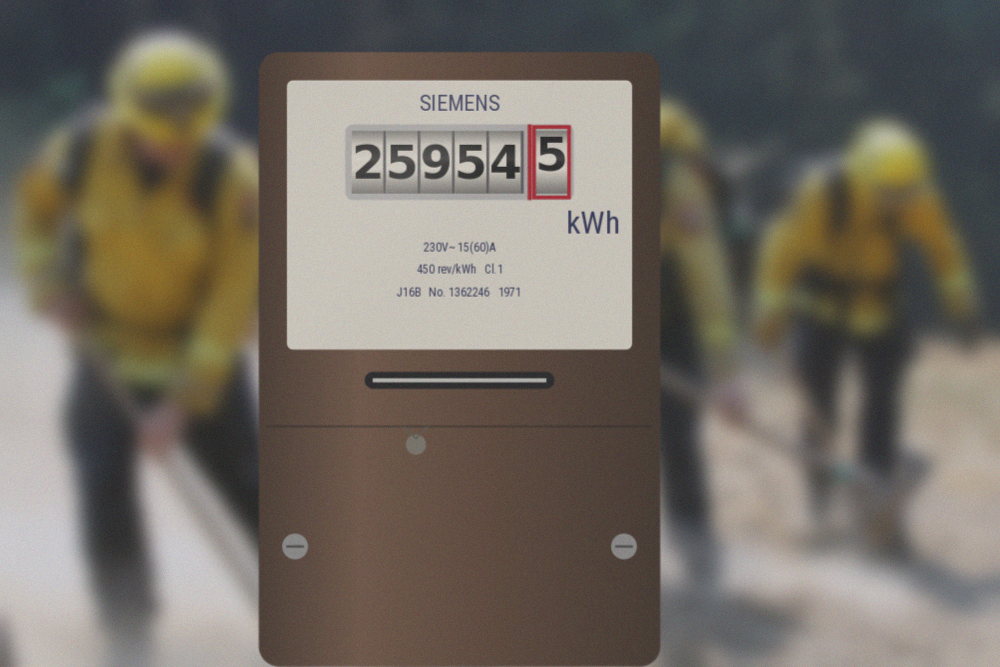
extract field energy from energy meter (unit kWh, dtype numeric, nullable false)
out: 25954.5 kWh
